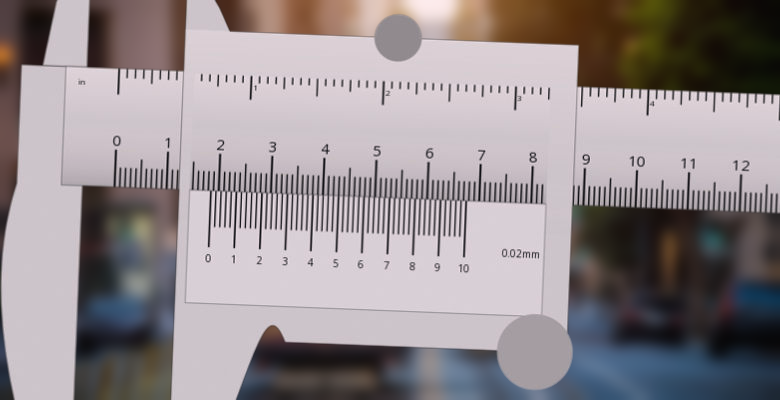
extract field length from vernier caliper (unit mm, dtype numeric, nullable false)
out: 18.5 mm
